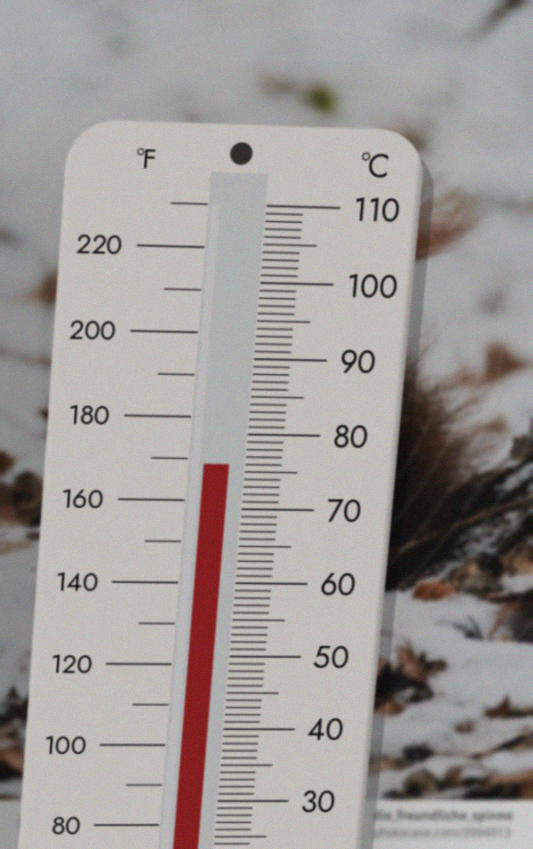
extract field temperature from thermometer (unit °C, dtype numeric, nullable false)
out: 76 °C
